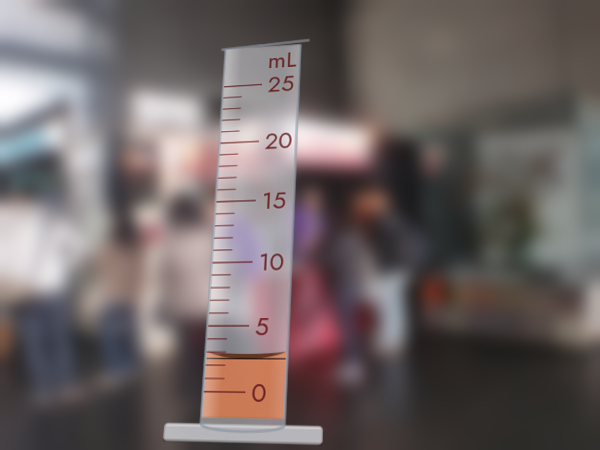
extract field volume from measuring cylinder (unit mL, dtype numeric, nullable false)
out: 2.5 mL
